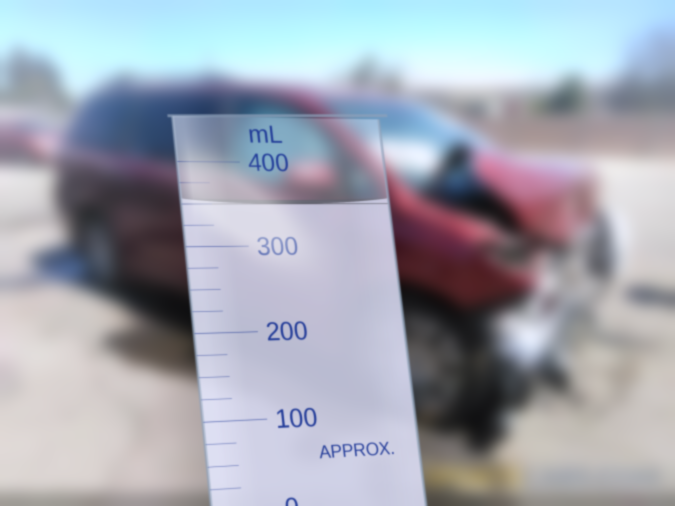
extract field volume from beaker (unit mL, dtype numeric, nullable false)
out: 350 mL
